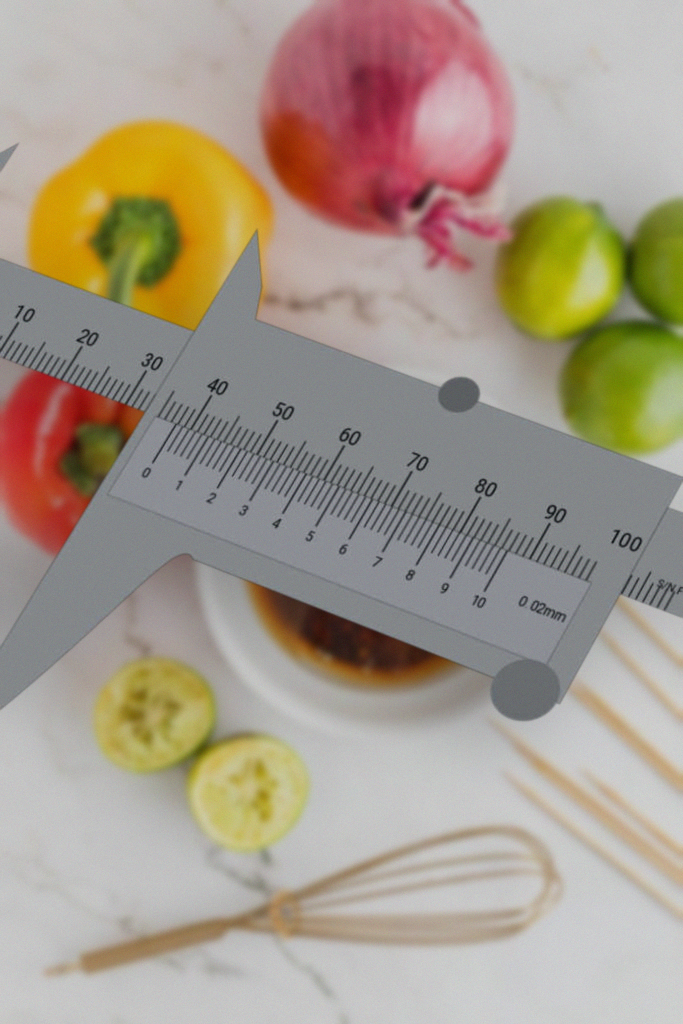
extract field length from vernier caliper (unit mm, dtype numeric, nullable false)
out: 37.8 mm
